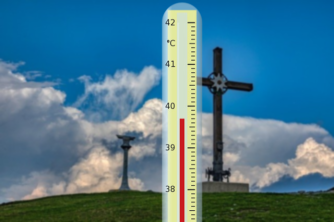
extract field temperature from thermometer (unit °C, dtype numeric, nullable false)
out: 39.7 °C
